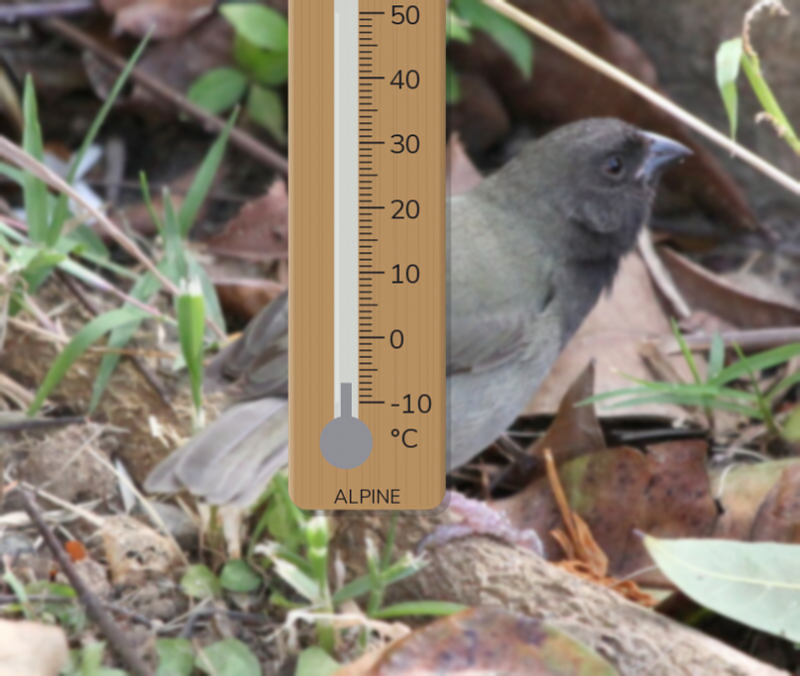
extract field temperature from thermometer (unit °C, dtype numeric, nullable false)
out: -7 °C
